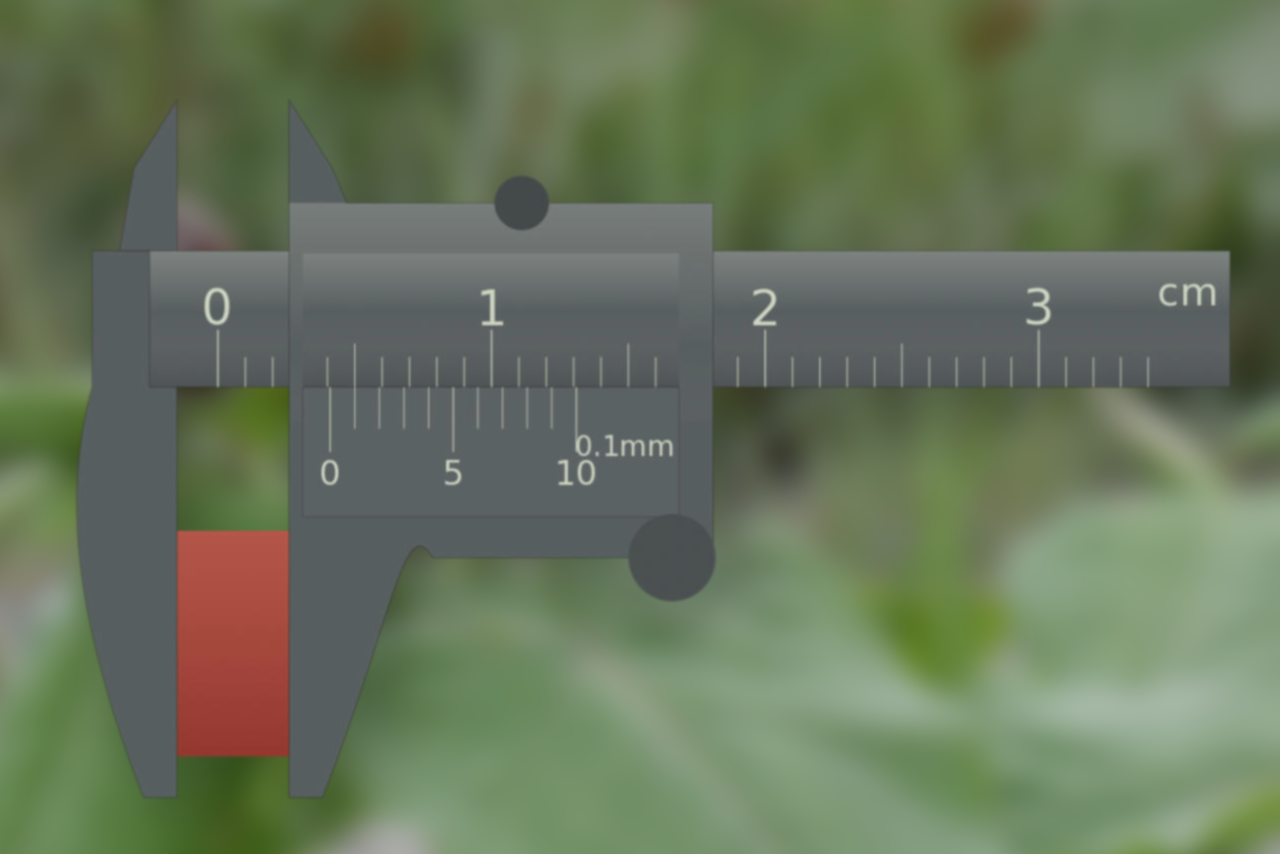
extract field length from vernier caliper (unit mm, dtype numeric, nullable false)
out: 4.1 mm
